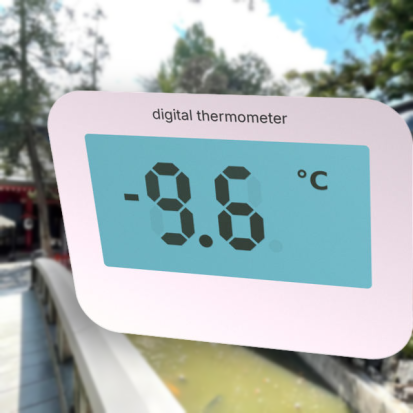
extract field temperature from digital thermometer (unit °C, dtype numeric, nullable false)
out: -9.6 °C
